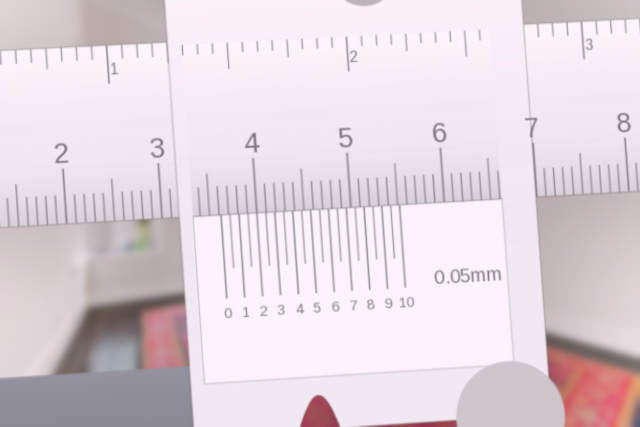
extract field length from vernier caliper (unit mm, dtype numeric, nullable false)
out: 36.2 mm
